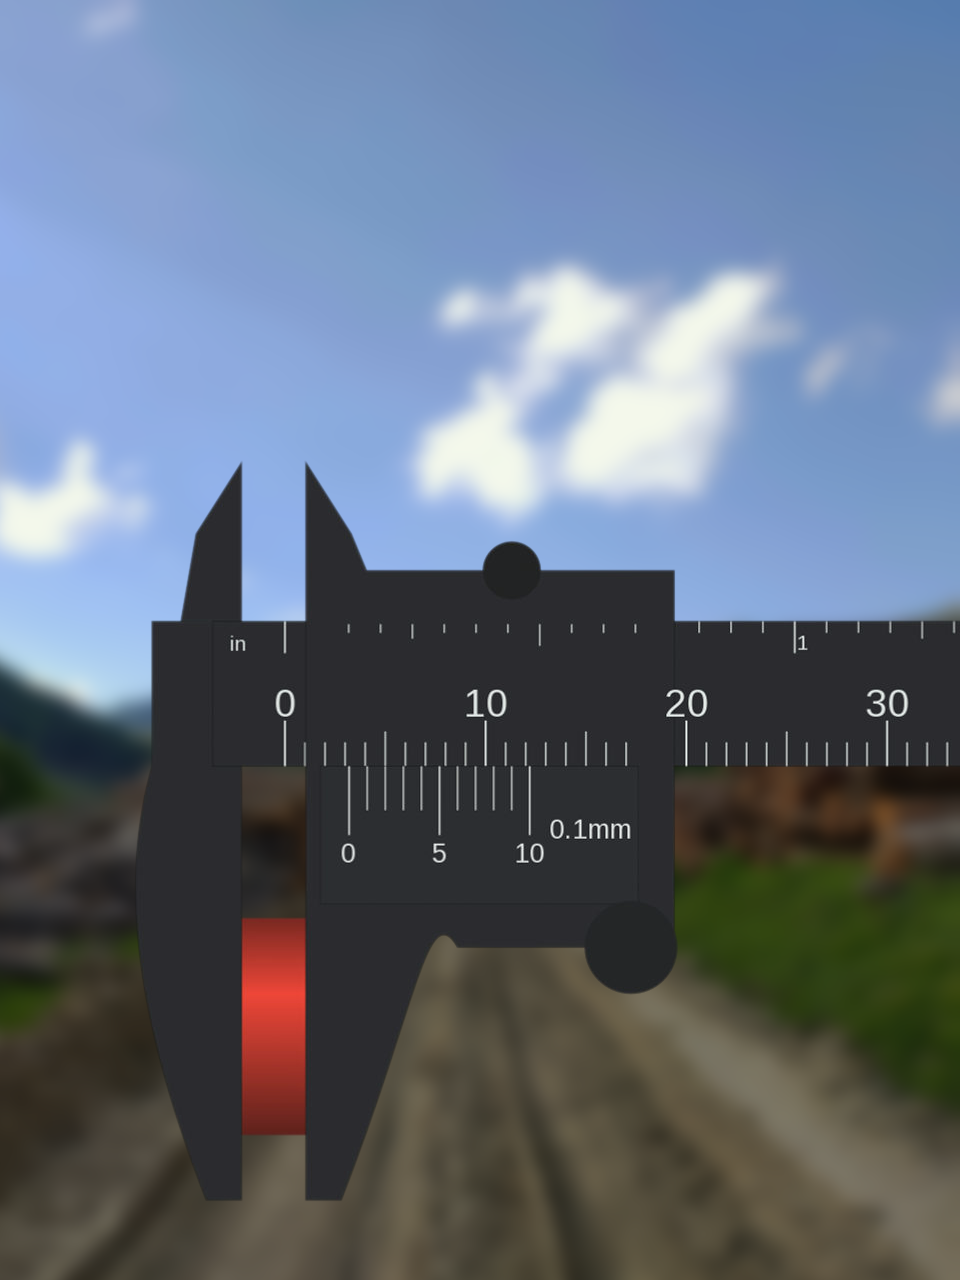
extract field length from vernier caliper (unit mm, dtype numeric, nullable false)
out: 3.2 mm
